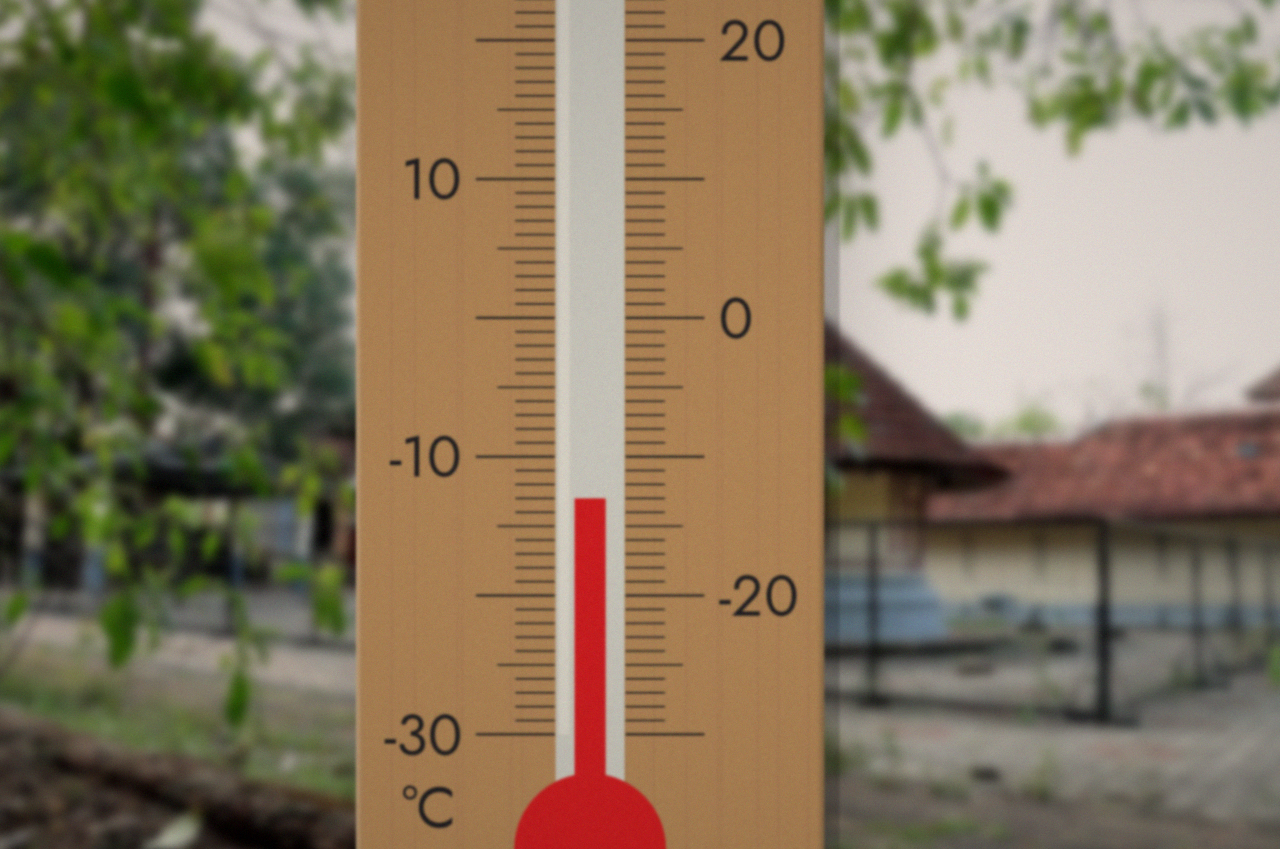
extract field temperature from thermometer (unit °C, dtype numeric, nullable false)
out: -13 °C
